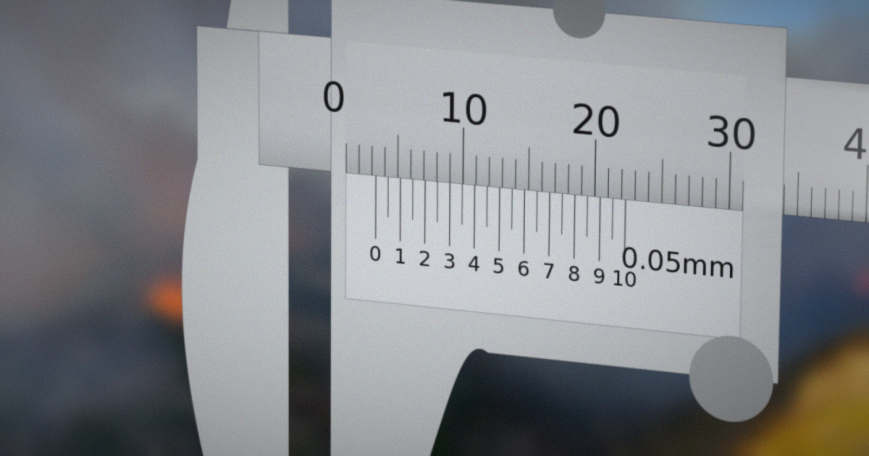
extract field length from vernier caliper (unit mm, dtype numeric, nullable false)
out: 3.3 mm
